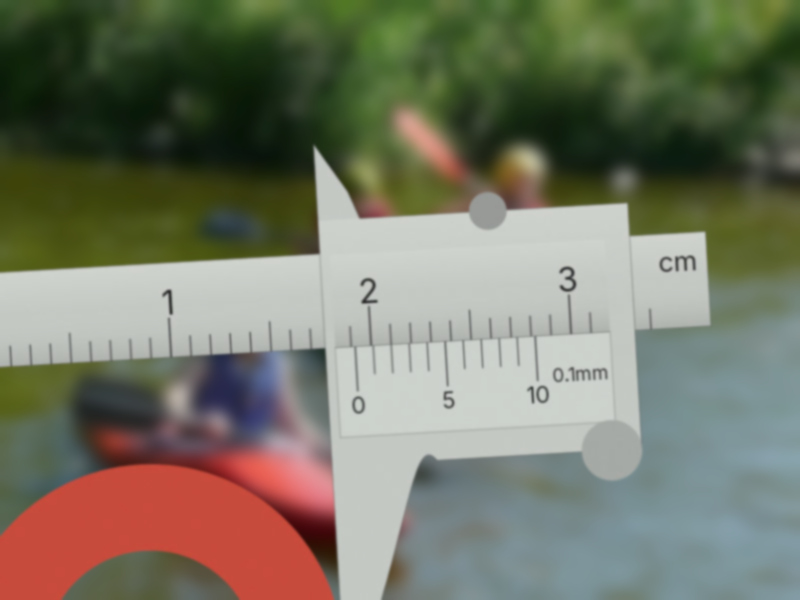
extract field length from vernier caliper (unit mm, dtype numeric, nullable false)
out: 19.2 mm
